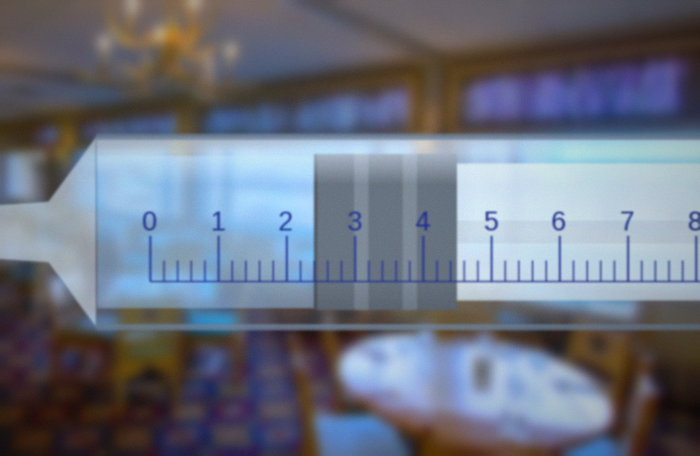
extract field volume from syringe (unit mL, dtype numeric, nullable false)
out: 2.4 mL
